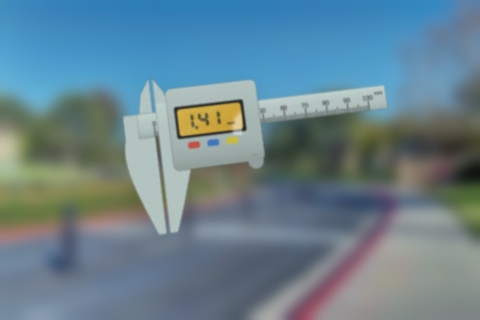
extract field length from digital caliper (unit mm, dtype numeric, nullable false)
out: 1.41 mm
